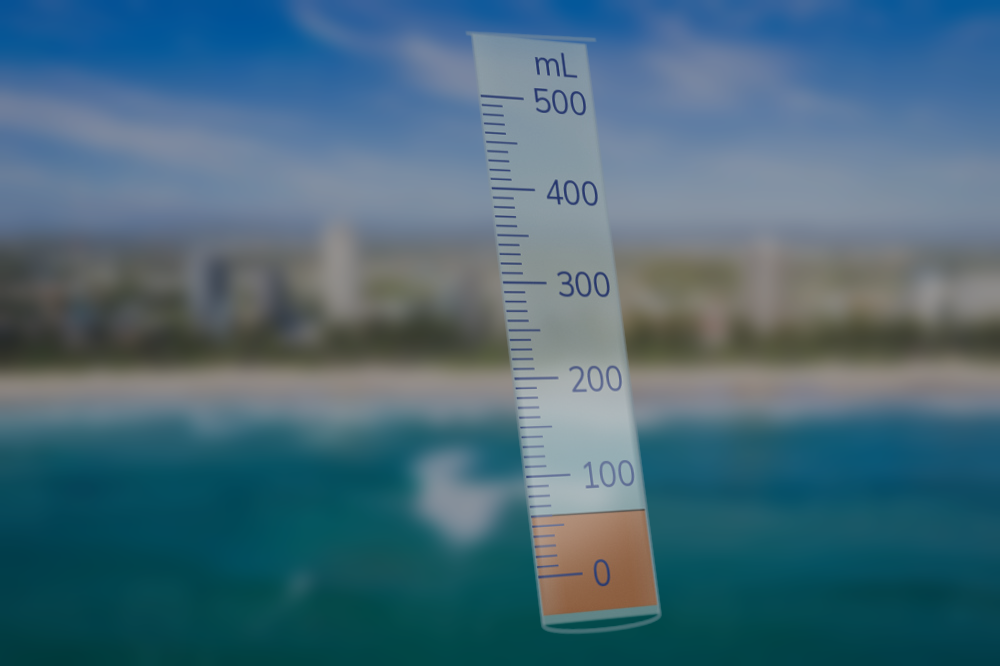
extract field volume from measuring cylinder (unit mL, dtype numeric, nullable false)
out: 60 mL
